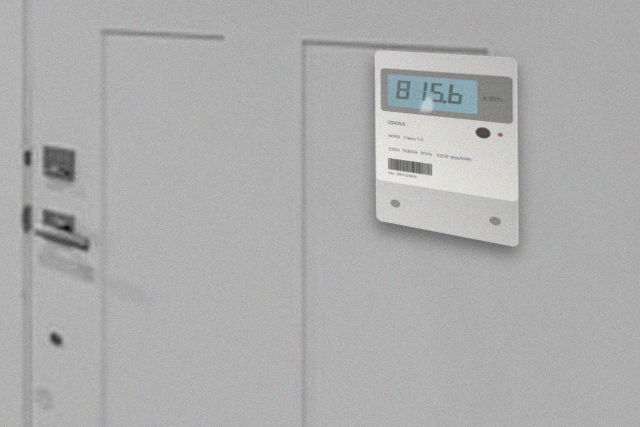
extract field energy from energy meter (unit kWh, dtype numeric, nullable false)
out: 815.6 kWh
